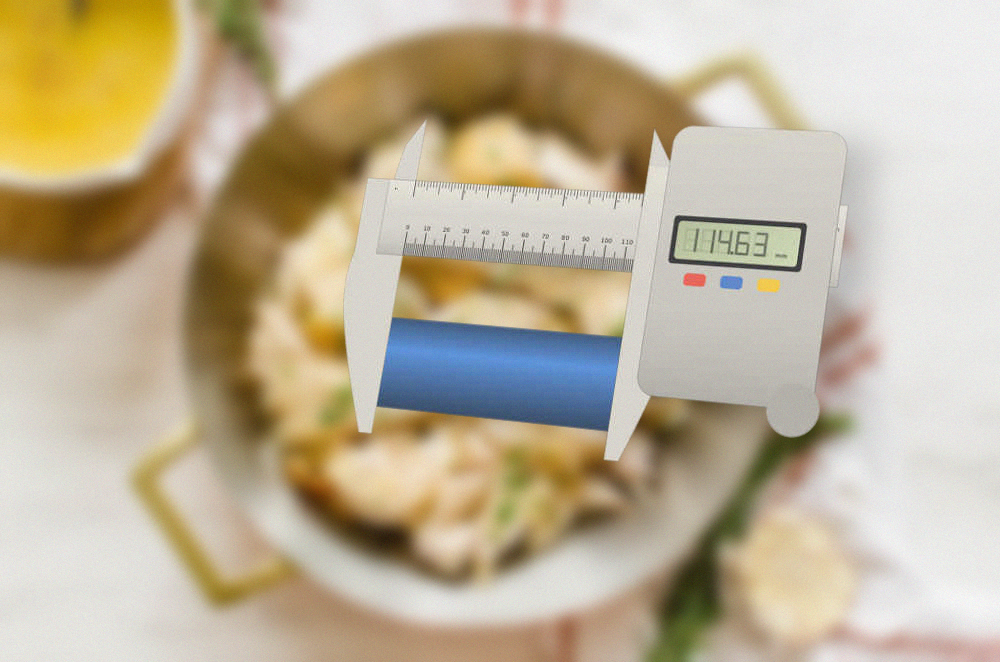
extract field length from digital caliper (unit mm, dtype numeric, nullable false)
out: 114.63 mm
